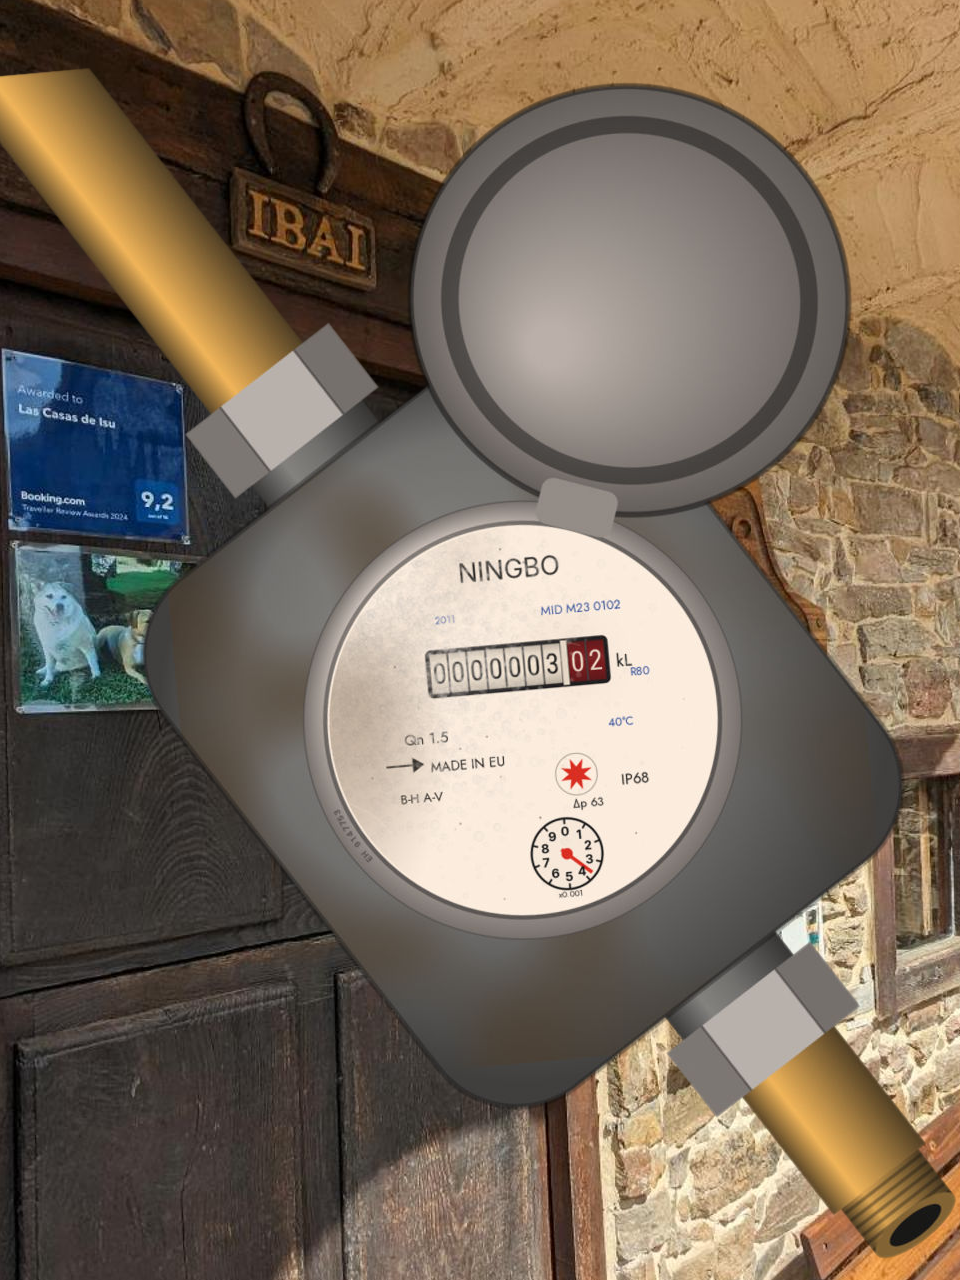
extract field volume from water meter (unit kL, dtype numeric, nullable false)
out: 3.023 kL
